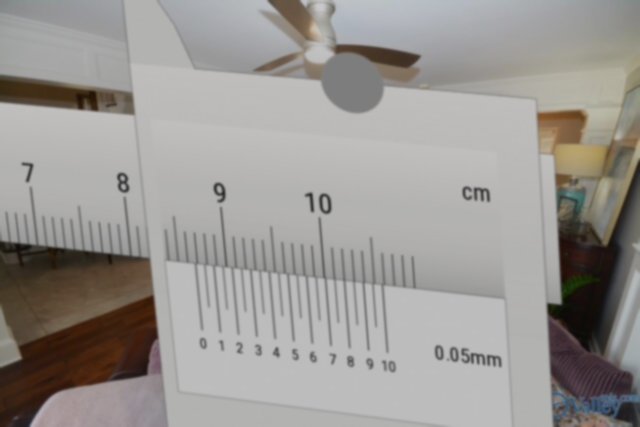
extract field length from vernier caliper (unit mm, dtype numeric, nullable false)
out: 86.8 mm
